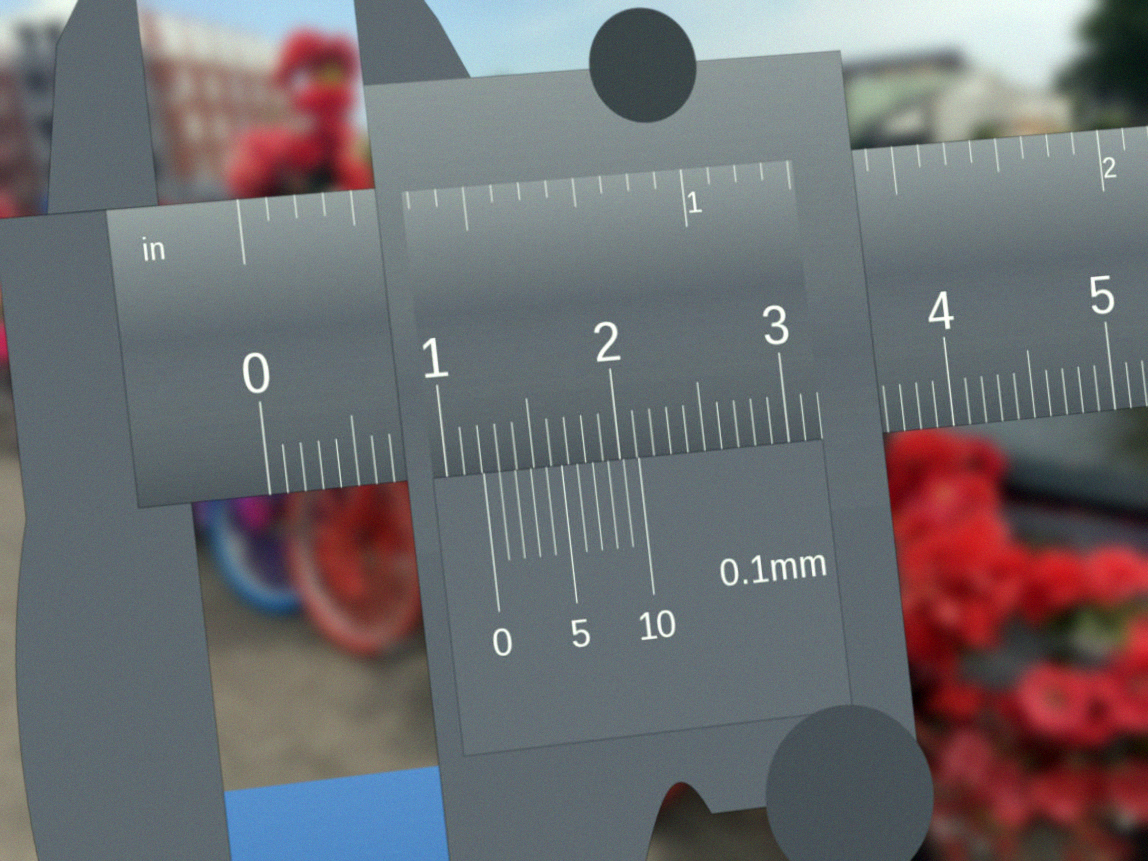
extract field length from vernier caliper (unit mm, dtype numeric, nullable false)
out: 12.1 mm
